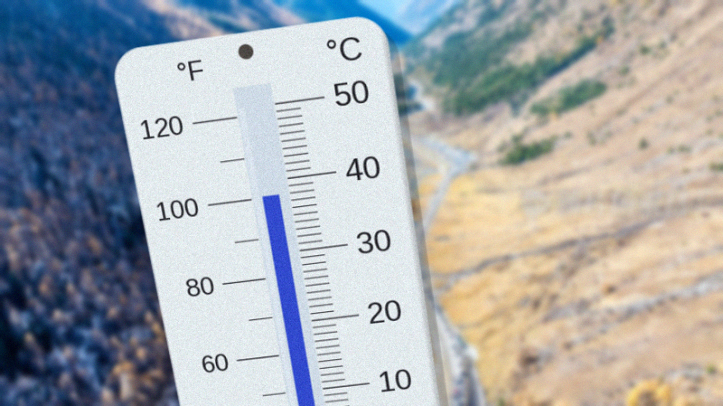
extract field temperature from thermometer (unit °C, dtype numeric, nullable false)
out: 38 °C
